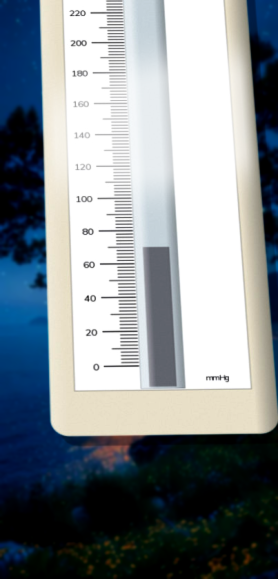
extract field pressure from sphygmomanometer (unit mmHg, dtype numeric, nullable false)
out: 70 mmHg
